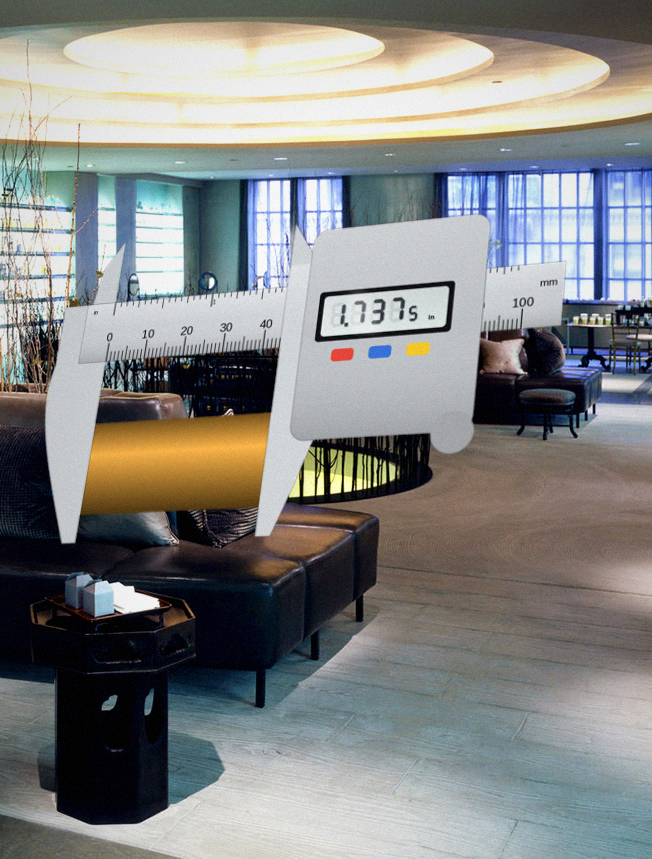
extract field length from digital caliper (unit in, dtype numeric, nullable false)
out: 1.7375 in
